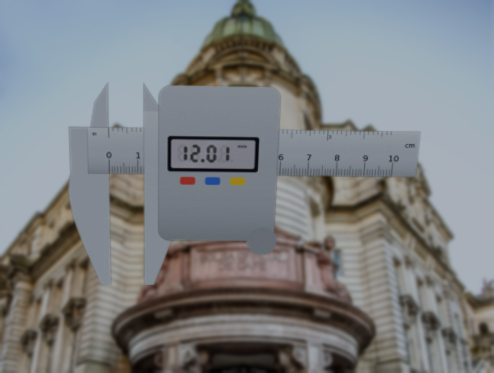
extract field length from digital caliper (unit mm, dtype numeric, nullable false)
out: 12.01 mm
